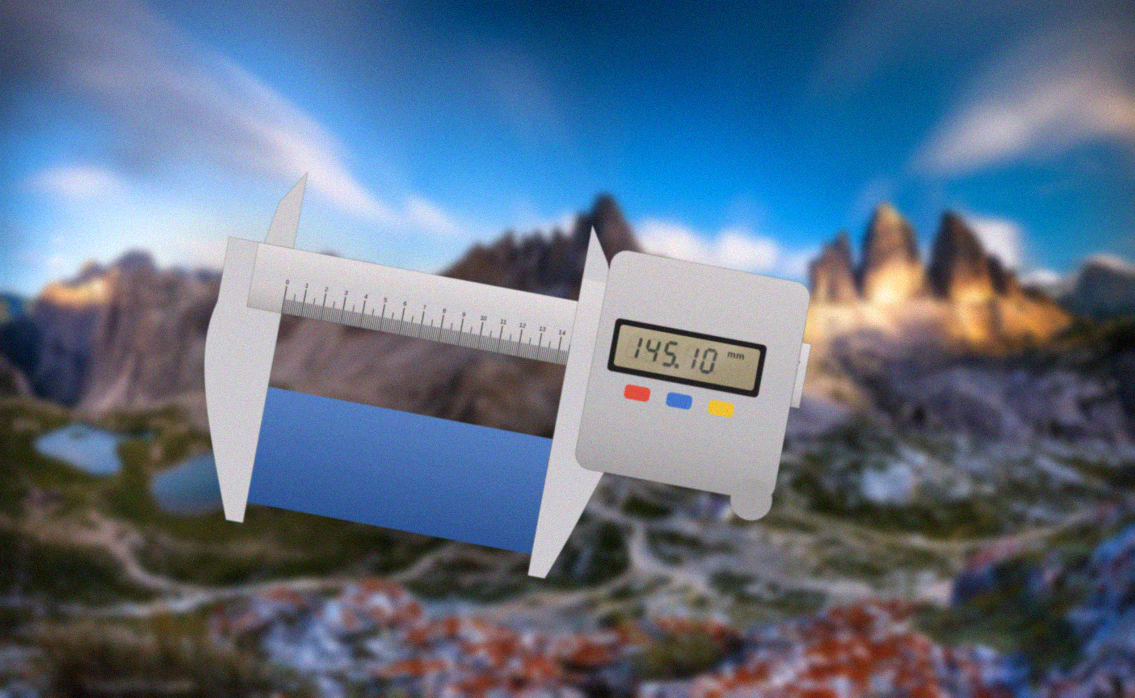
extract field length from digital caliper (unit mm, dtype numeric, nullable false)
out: 145.10 mm
